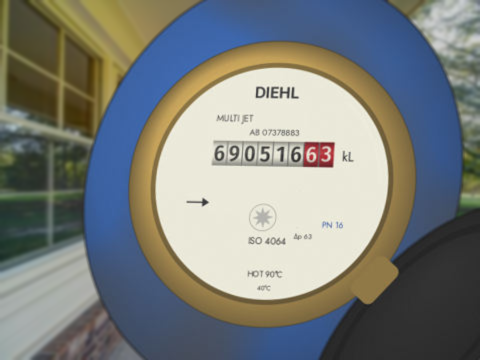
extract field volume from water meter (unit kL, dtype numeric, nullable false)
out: 690516.63 kL
